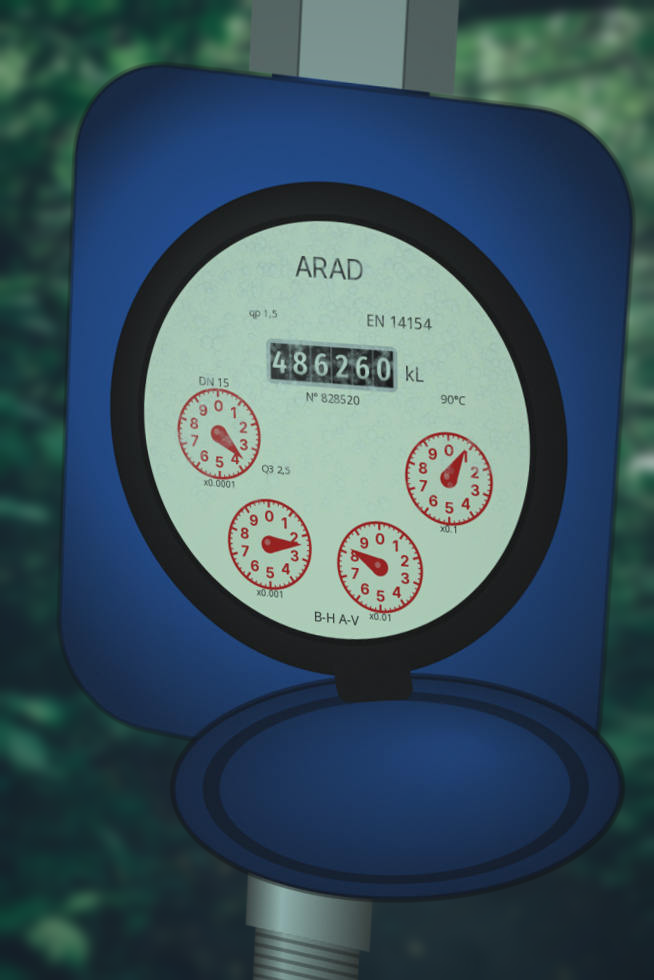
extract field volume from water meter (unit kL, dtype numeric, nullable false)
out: 486260.0823 kL
